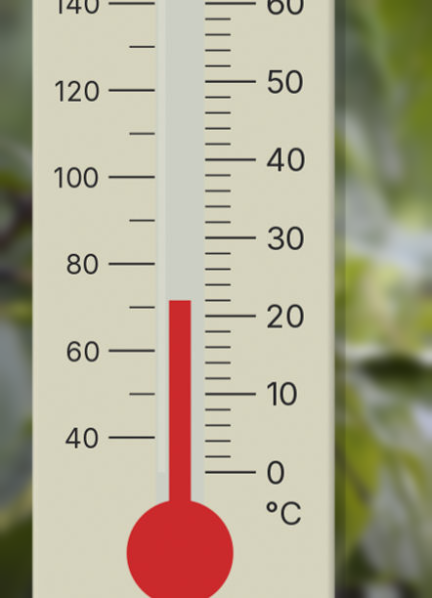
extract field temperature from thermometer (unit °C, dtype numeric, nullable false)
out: 22 °C
